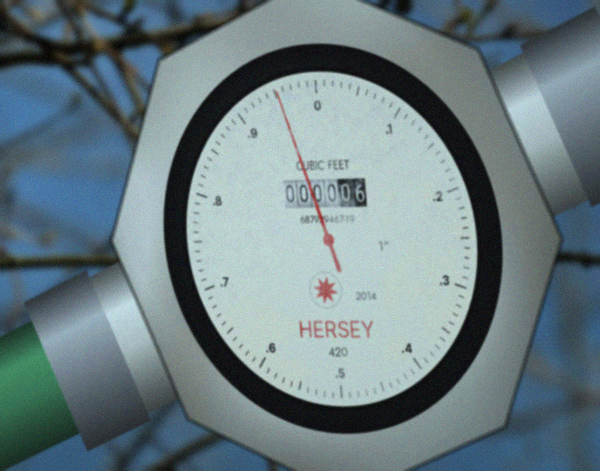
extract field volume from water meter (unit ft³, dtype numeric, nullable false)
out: 5.95 ft³
